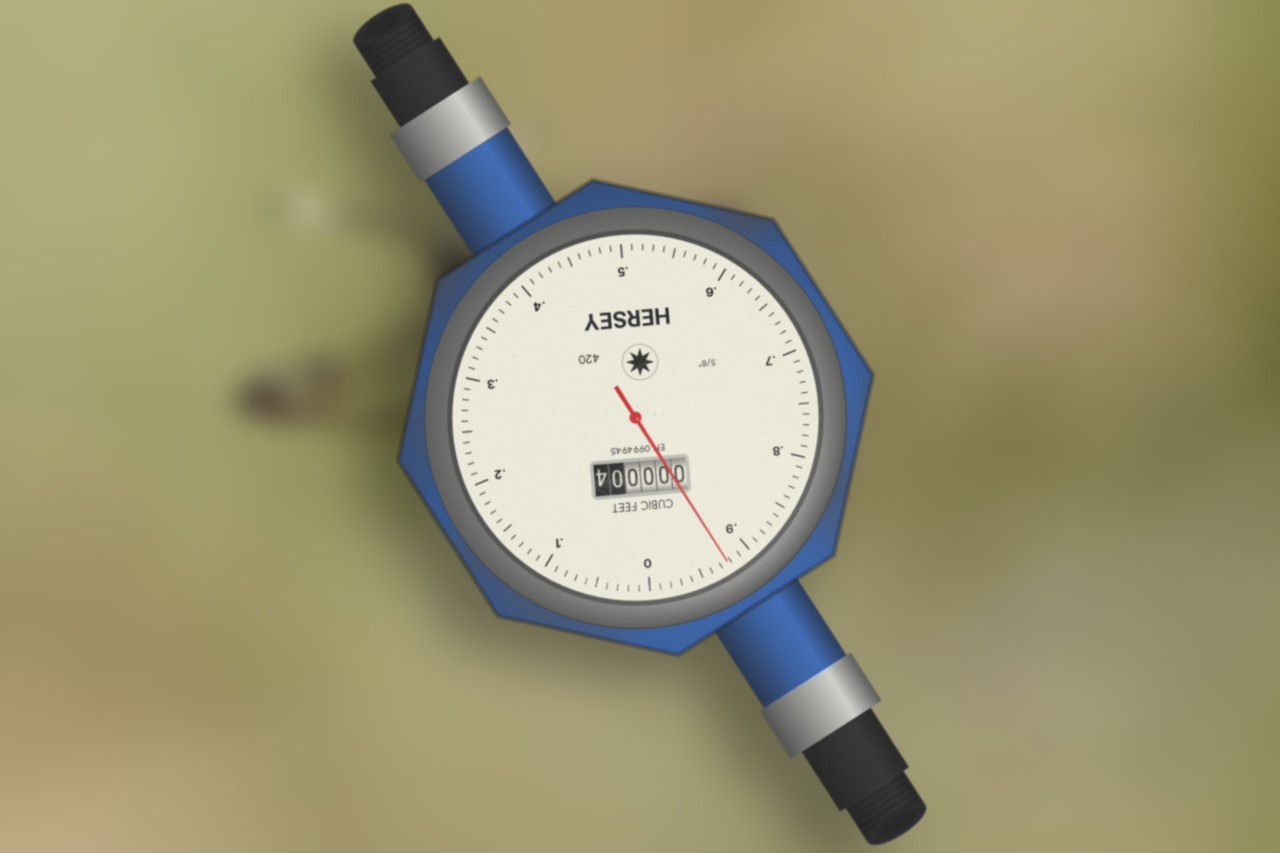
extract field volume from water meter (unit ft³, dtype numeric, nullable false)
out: 3.92 ft³
